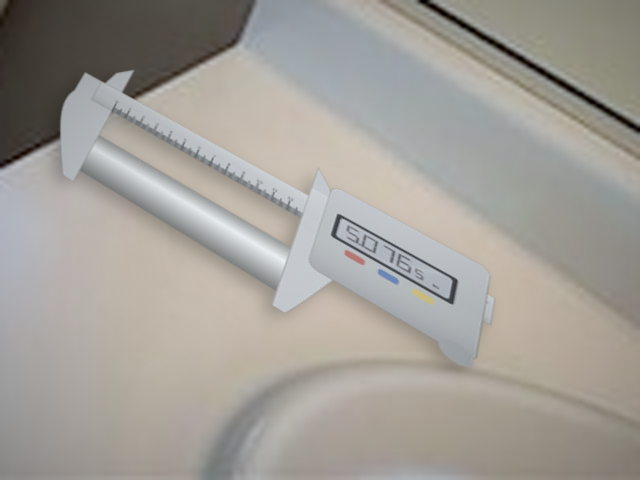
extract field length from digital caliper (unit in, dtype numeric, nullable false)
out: 5.0765 in
